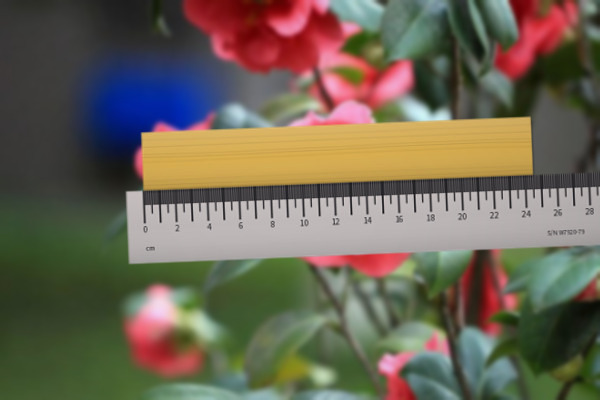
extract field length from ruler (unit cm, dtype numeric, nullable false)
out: 24.5 cm
